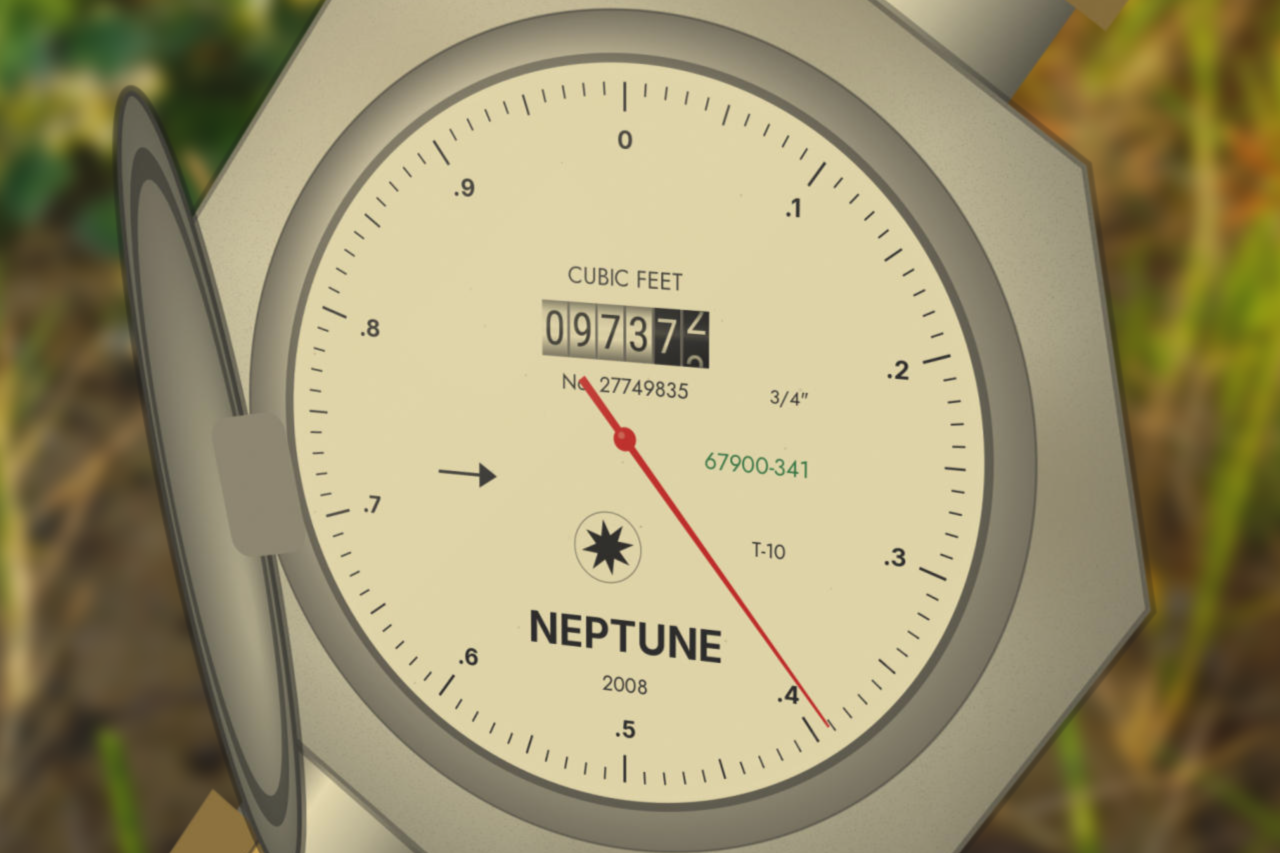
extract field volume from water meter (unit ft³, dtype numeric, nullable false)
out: 97372.39 ft³
